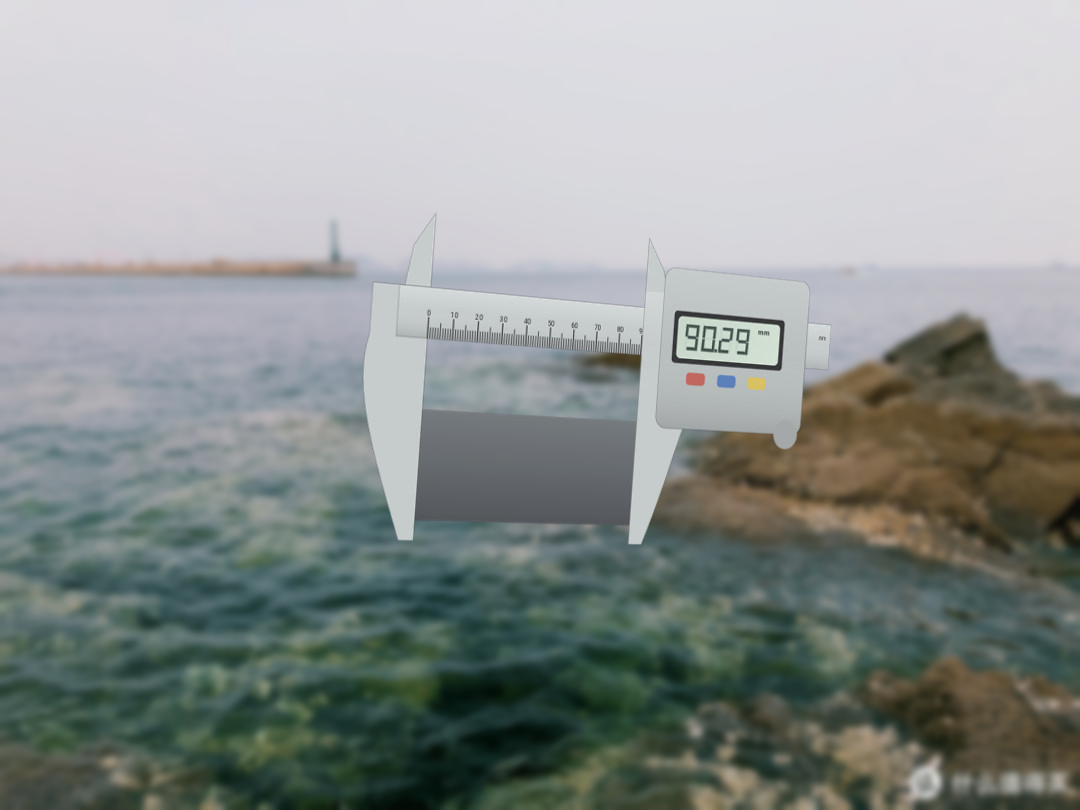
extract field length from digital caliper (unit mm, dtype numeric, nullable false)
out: 90.29 mm
